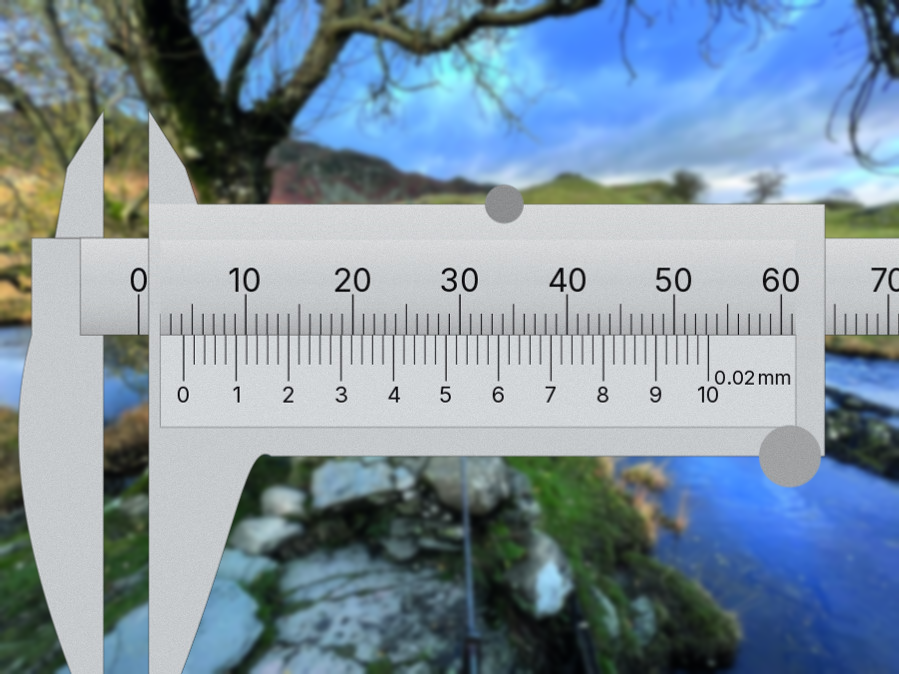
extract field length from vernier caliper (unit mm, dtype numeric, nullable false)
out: 4.2 mm
